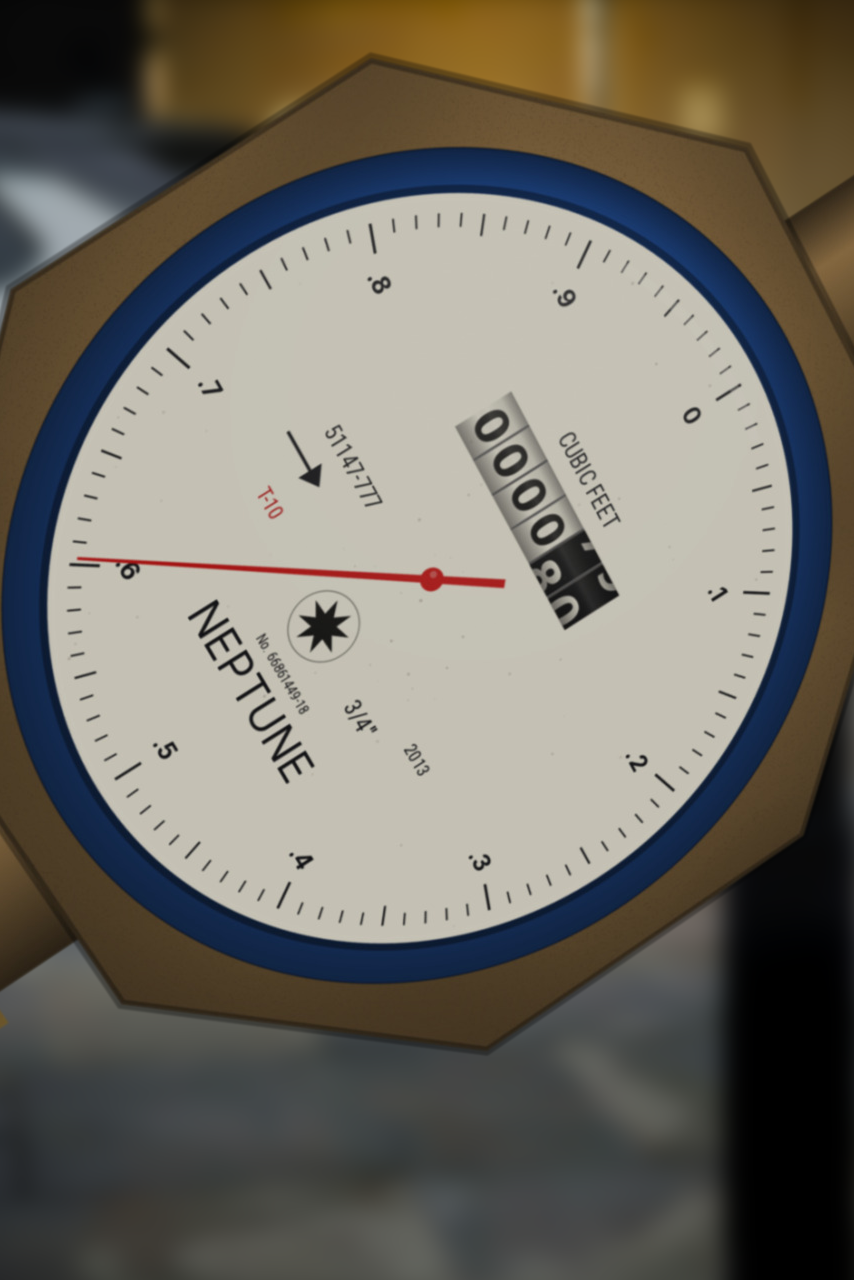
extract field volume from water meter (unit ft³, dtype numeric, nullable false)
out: 79.60 ft³
